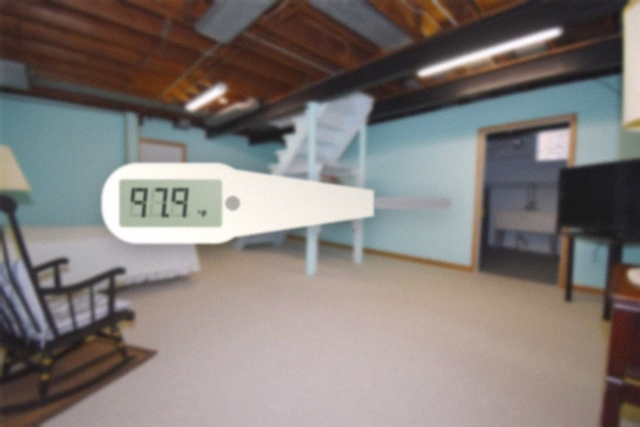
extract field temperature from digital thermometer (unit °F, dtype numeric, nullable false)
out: 97.9 °F
